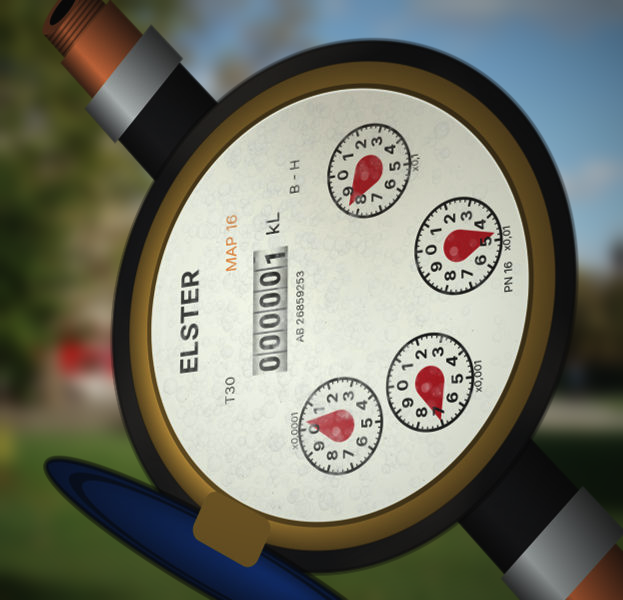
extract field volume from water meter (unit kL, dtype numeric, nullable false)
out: 0.8470 kL
